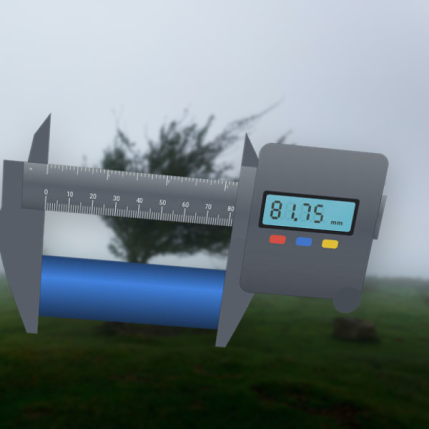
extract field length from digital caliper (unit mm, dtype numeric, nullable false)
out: 81.75 mm
